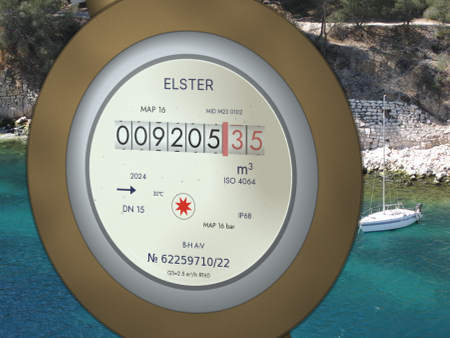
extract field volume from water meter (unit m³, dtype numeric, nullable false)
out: 9205.35 m³
